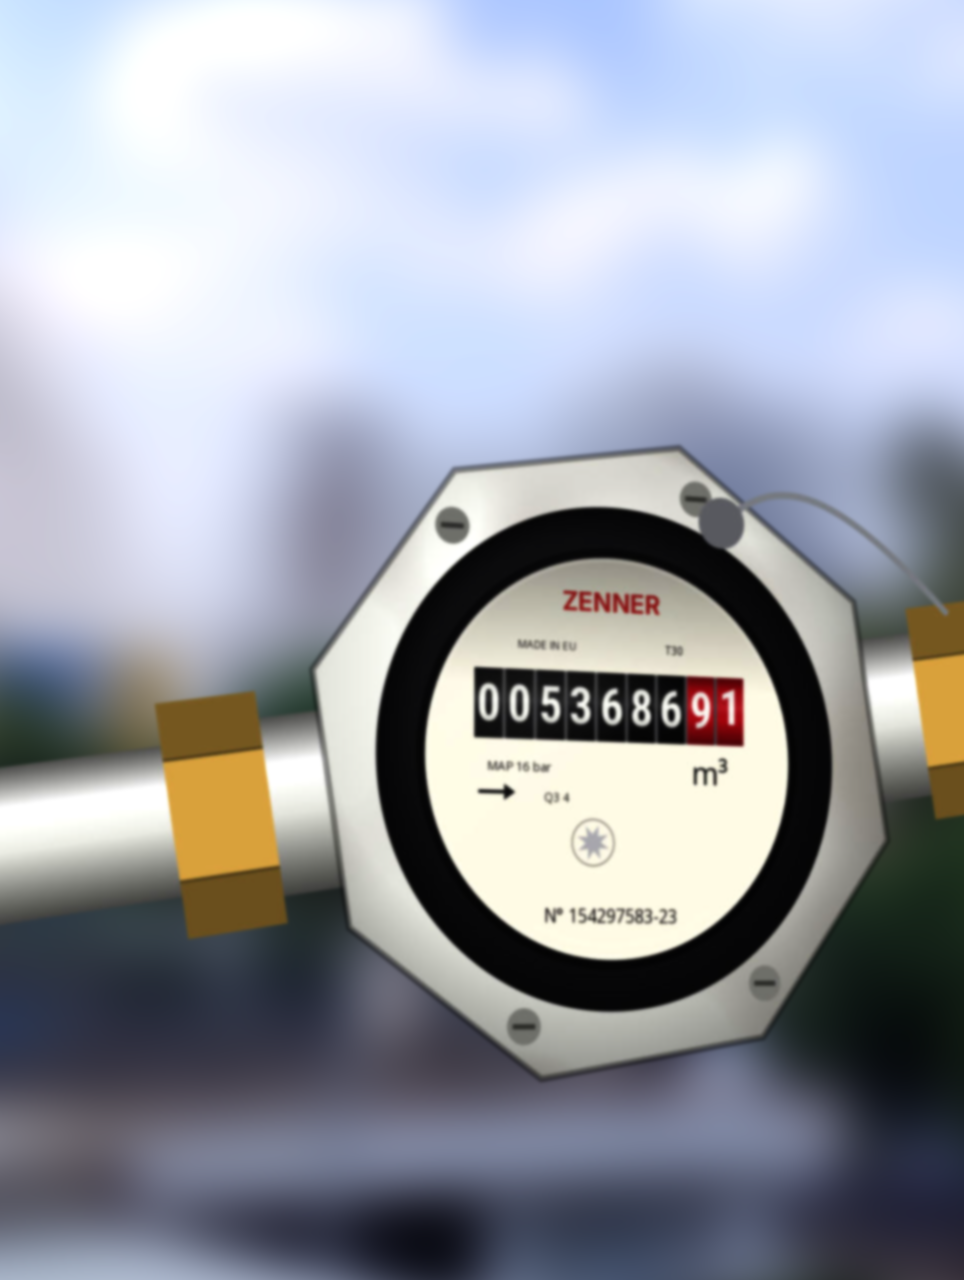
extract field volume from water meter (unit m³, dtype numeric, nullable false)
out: 53686.91 m³
